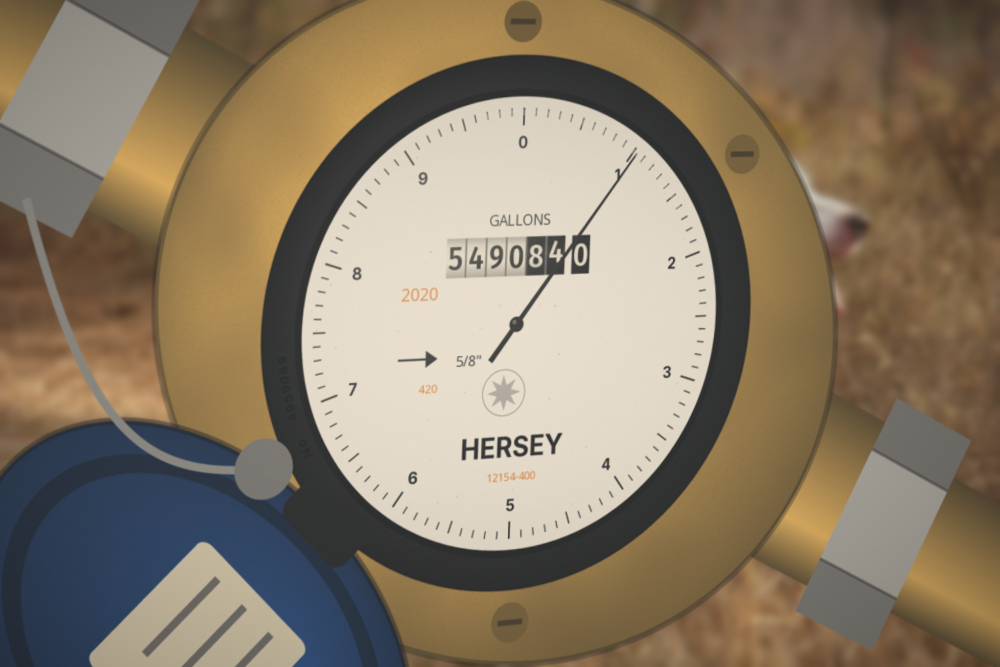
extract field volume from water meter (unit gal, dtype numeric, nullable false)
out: 5490841.0 gal
